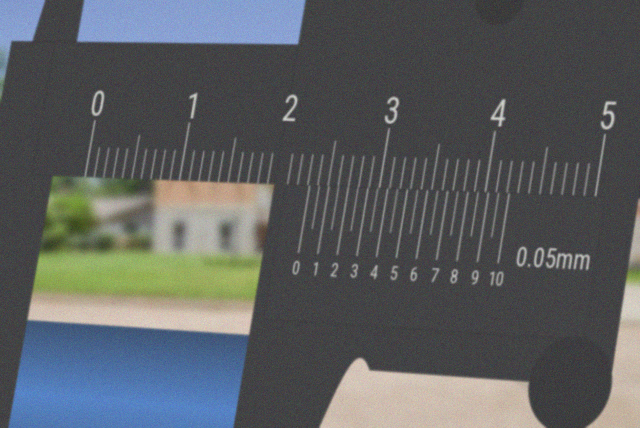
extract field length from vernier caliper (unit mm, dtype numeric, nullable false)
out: 23.2 mm
